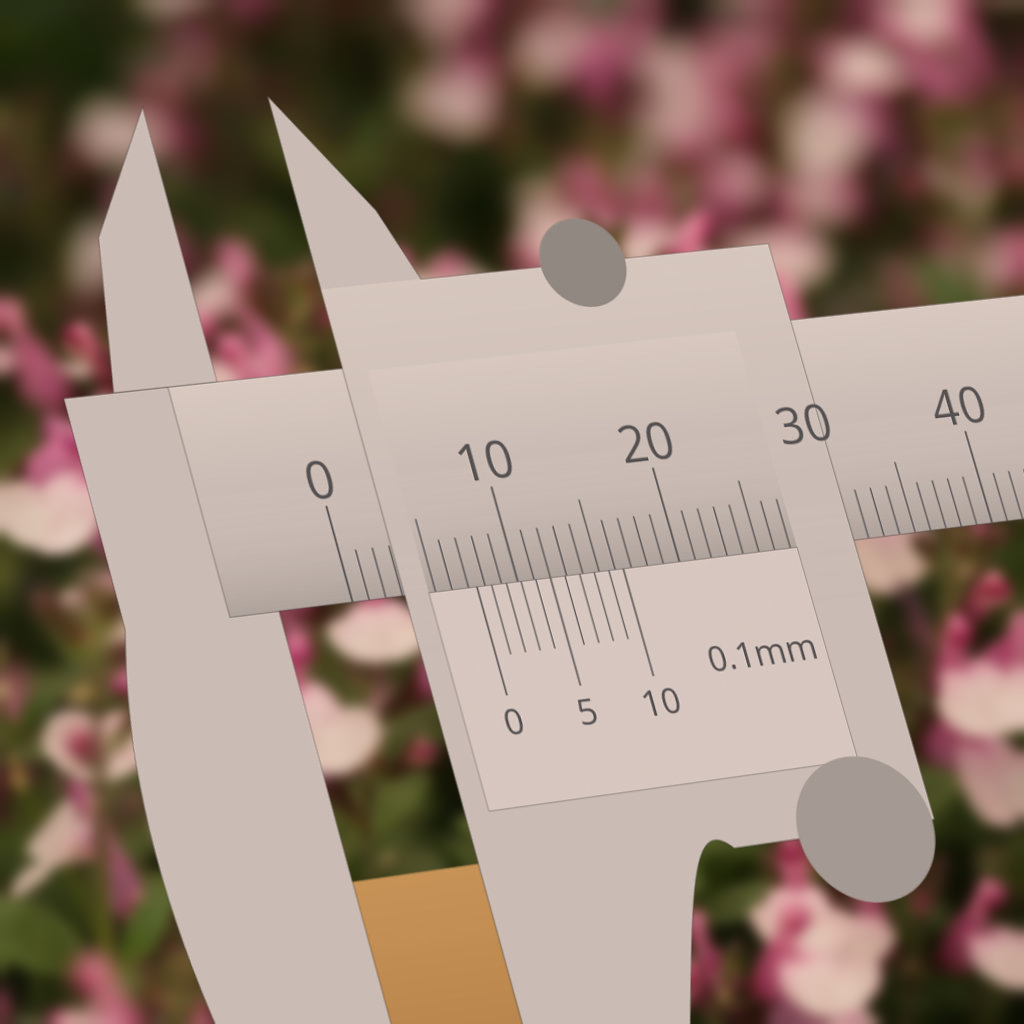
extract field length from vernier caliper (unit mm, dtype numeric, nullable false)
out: 7.5 mm
